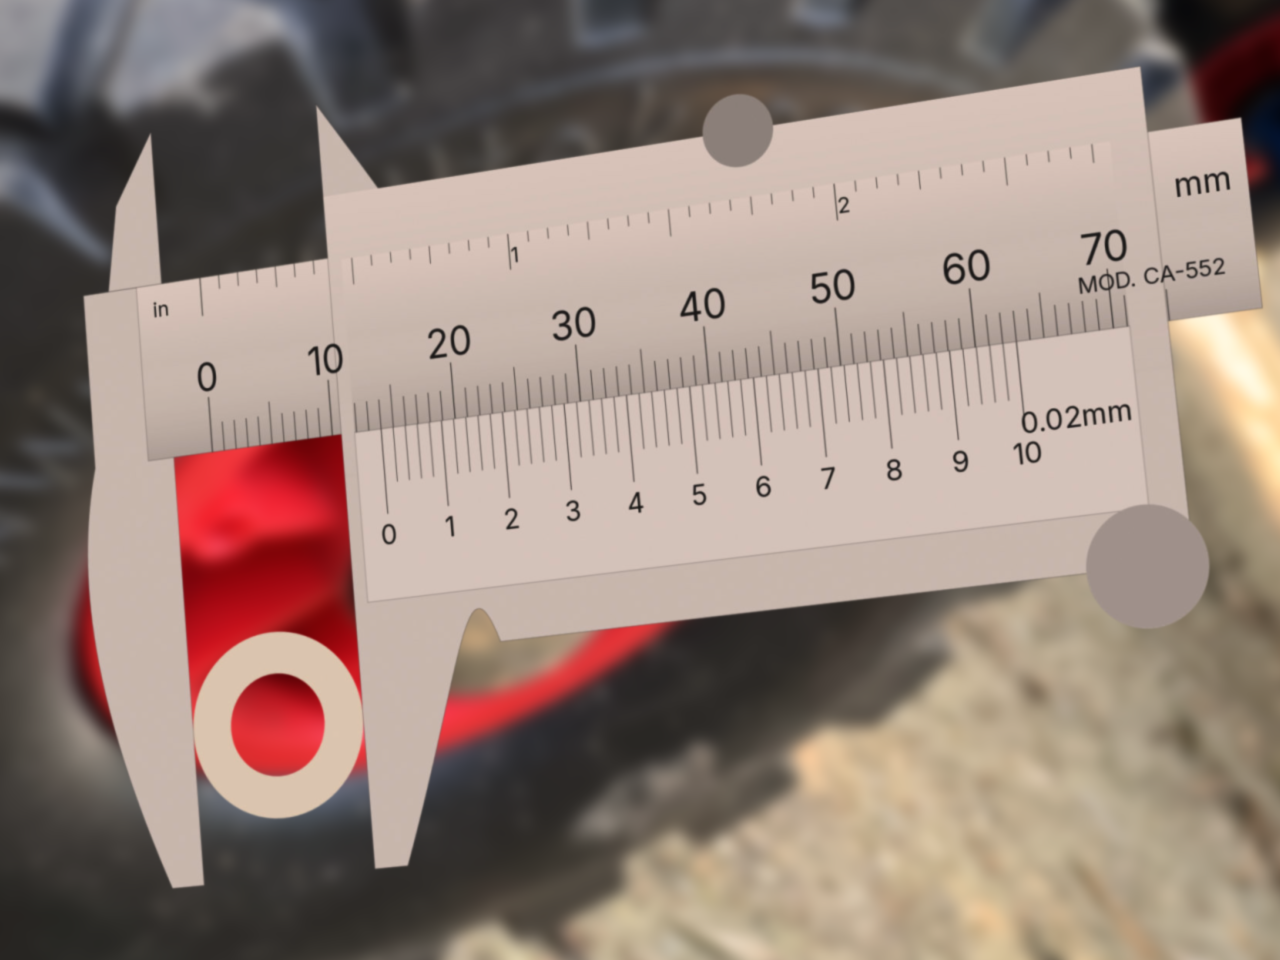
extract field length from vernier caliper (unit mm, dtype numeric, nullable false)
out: 14.0 mm
